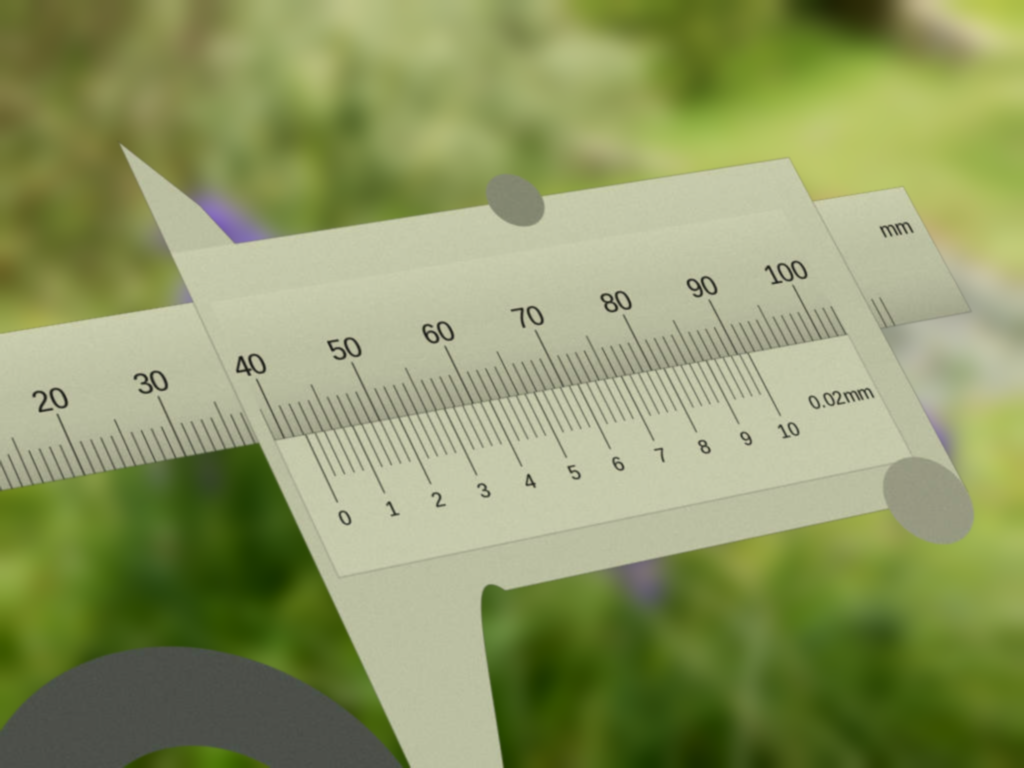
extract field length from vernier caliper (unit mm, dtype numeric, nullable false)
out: 42.2 mm
